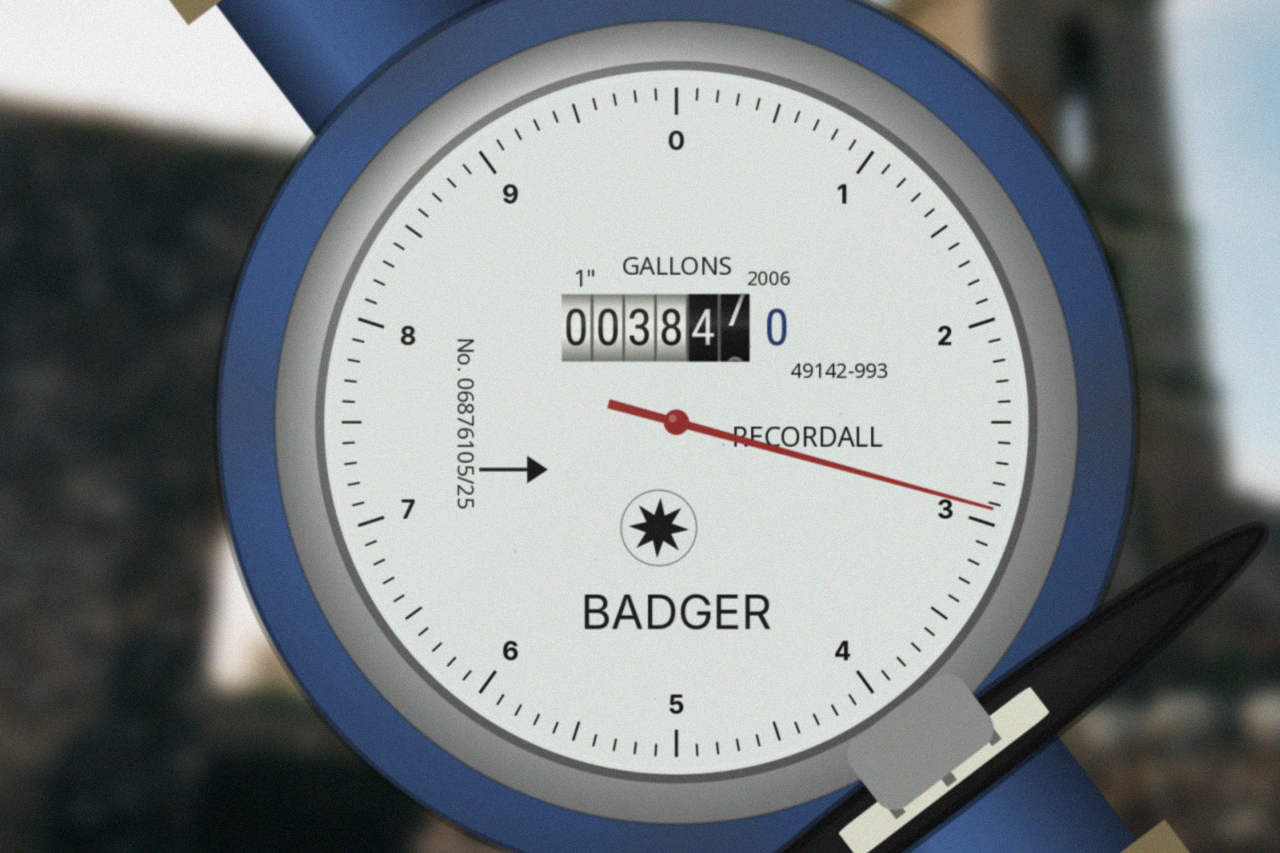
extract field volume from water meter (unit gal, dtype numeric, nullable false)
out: 38472.9 gal
